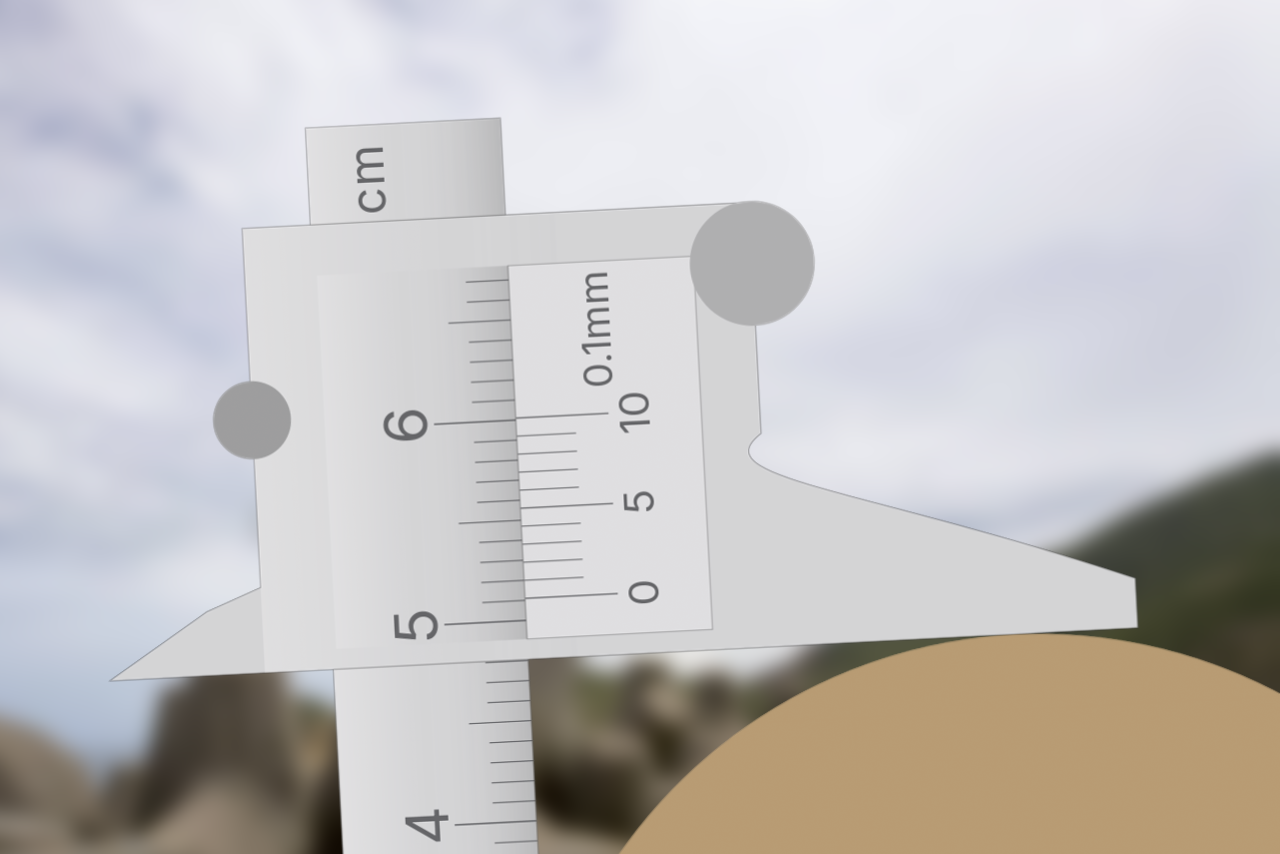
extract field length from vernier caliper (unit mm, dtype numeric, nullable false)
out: 51.1 mm
